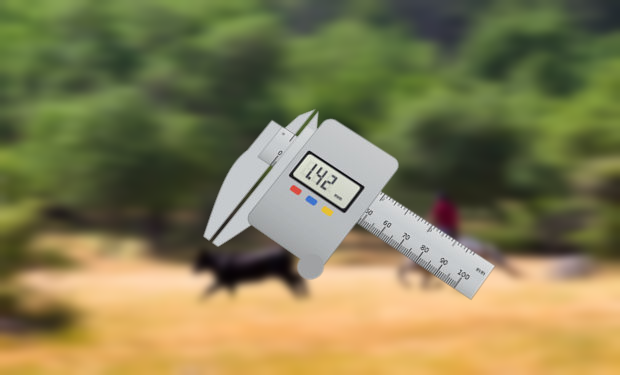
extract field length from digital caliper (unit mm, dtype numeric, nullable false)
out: 1.42 mm
